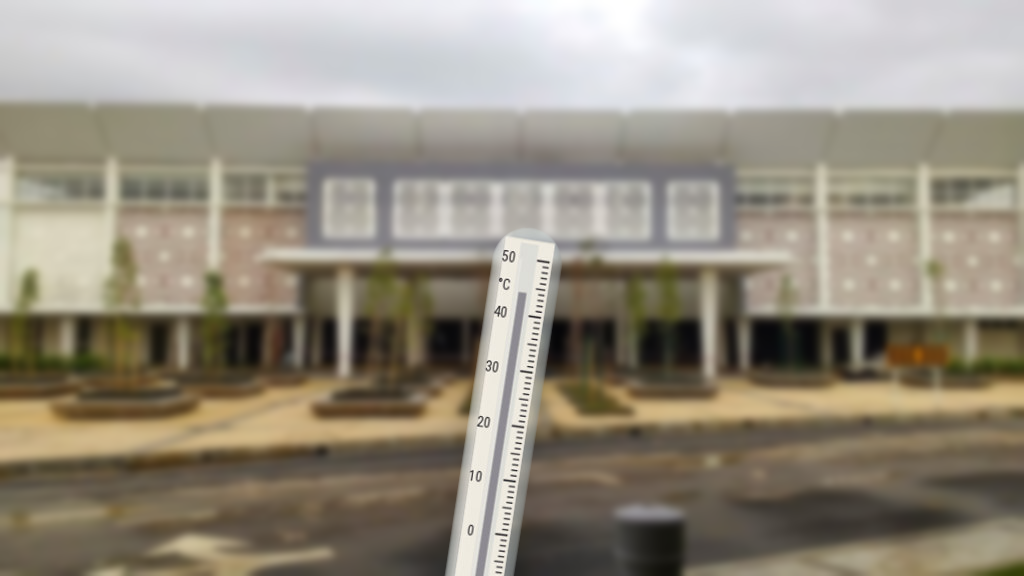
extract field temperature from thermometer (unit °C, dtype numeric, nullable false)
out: 44 °C
